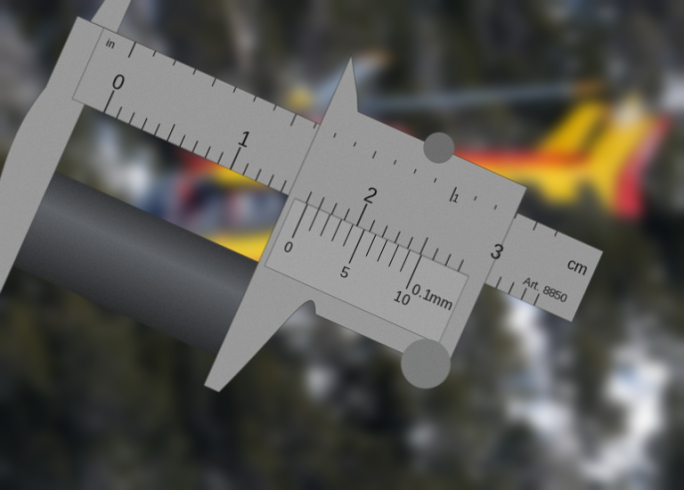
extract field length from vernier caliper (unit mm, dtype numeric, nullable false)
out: 16.1 mm
